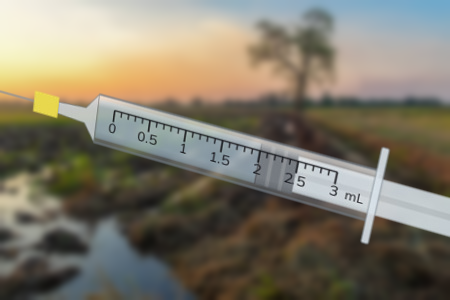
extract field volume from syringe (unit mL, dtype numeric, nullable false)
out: 2 mL
